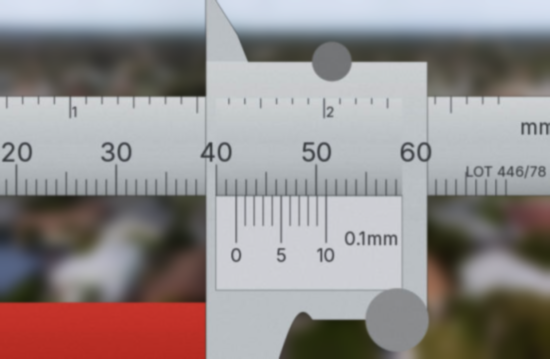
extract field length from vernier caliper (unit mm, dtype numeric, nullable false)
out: 42.0 mm
